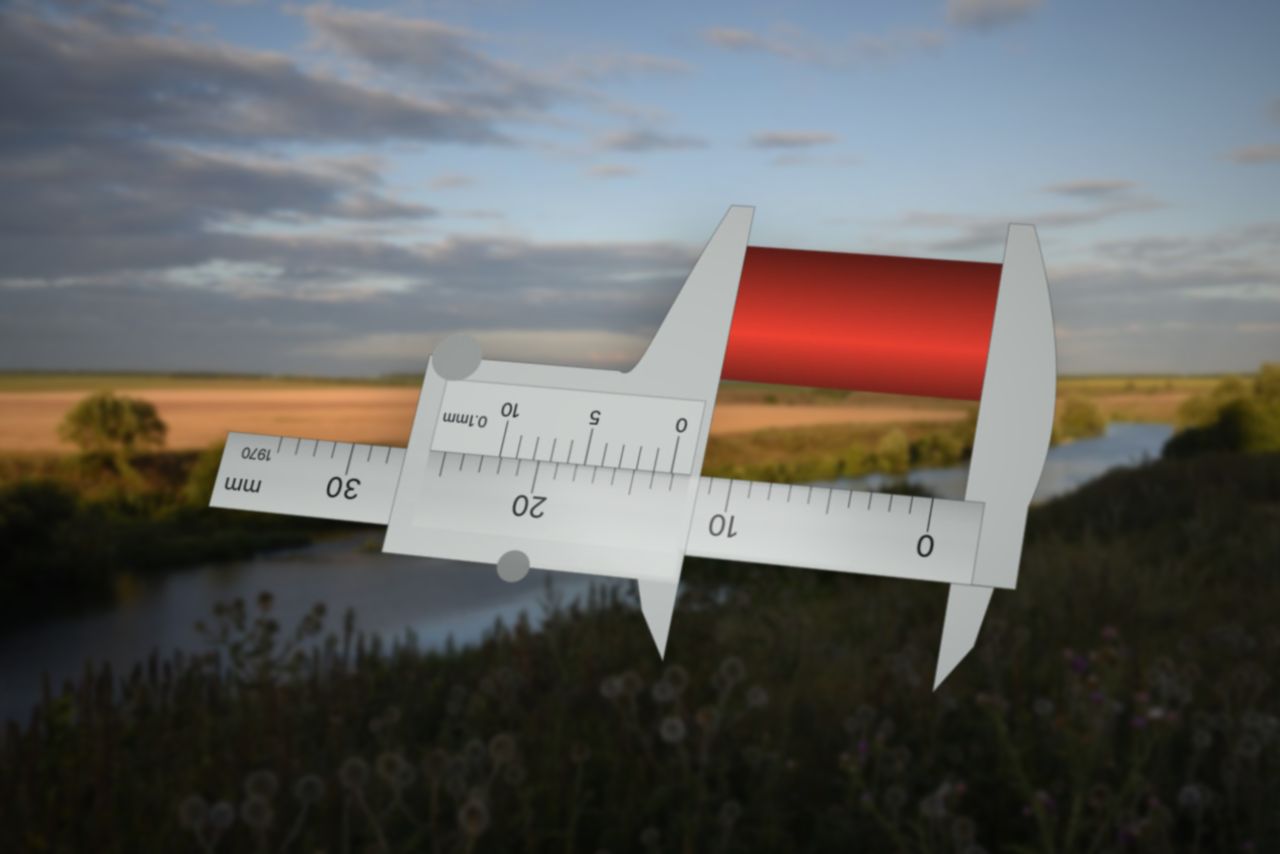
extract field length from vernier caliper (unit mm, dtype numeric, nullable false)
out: 13.1 mm
